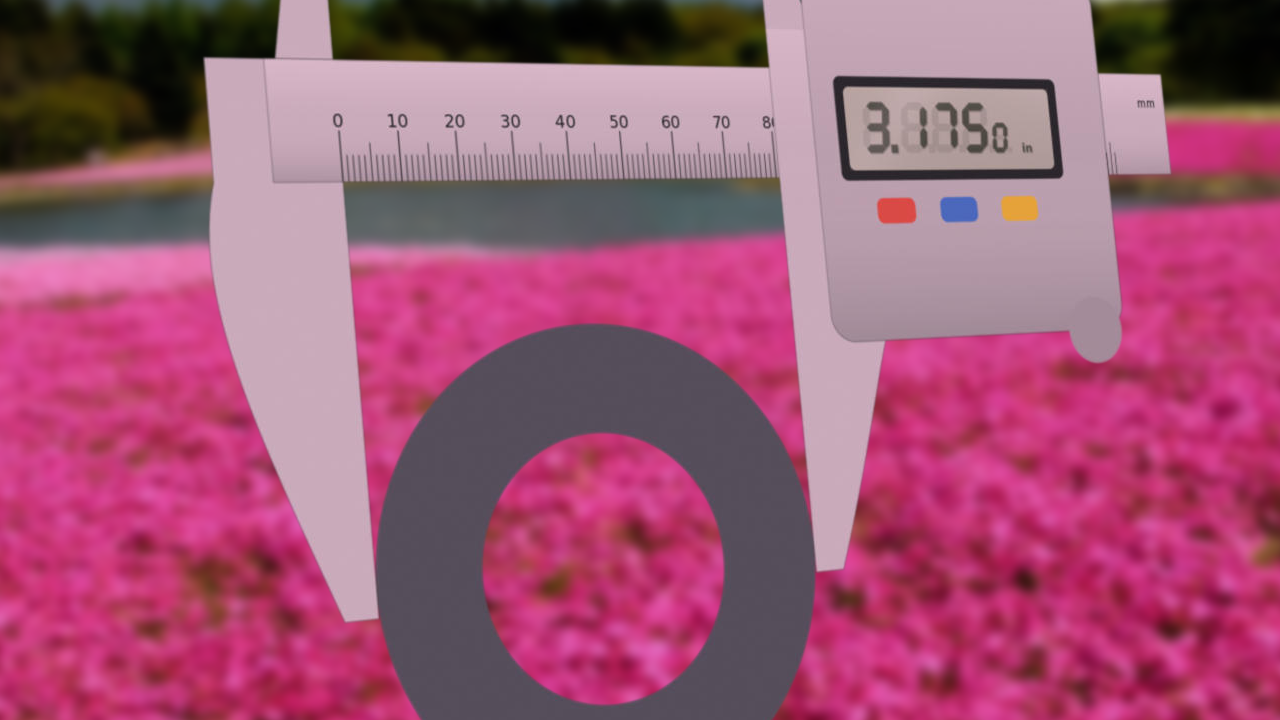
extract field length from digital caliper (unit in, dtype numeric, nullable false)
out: 3.1750 in
